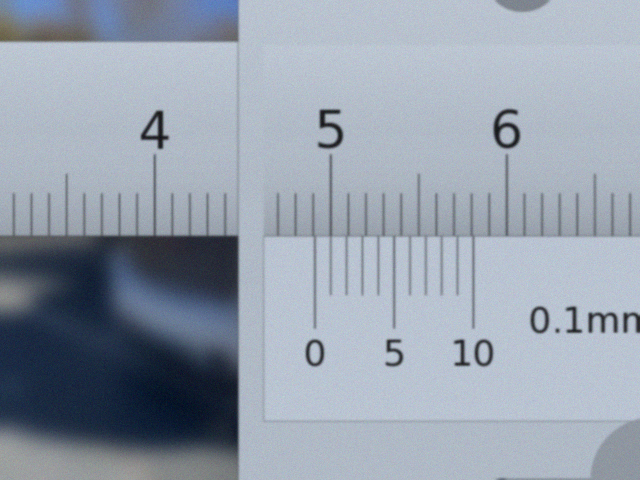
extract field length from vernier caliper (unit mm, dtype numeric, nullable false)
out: 49.1 mm
